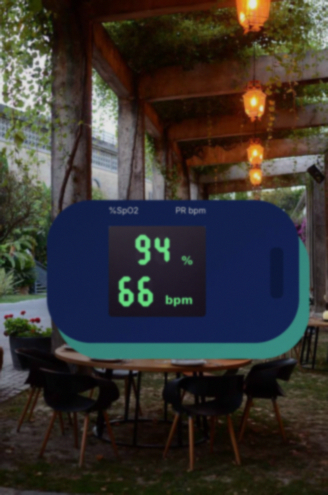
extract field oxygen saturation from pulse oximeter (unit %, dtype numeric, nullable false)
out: 94 %
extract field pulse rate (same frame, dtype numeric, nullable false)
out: 66 bpm
